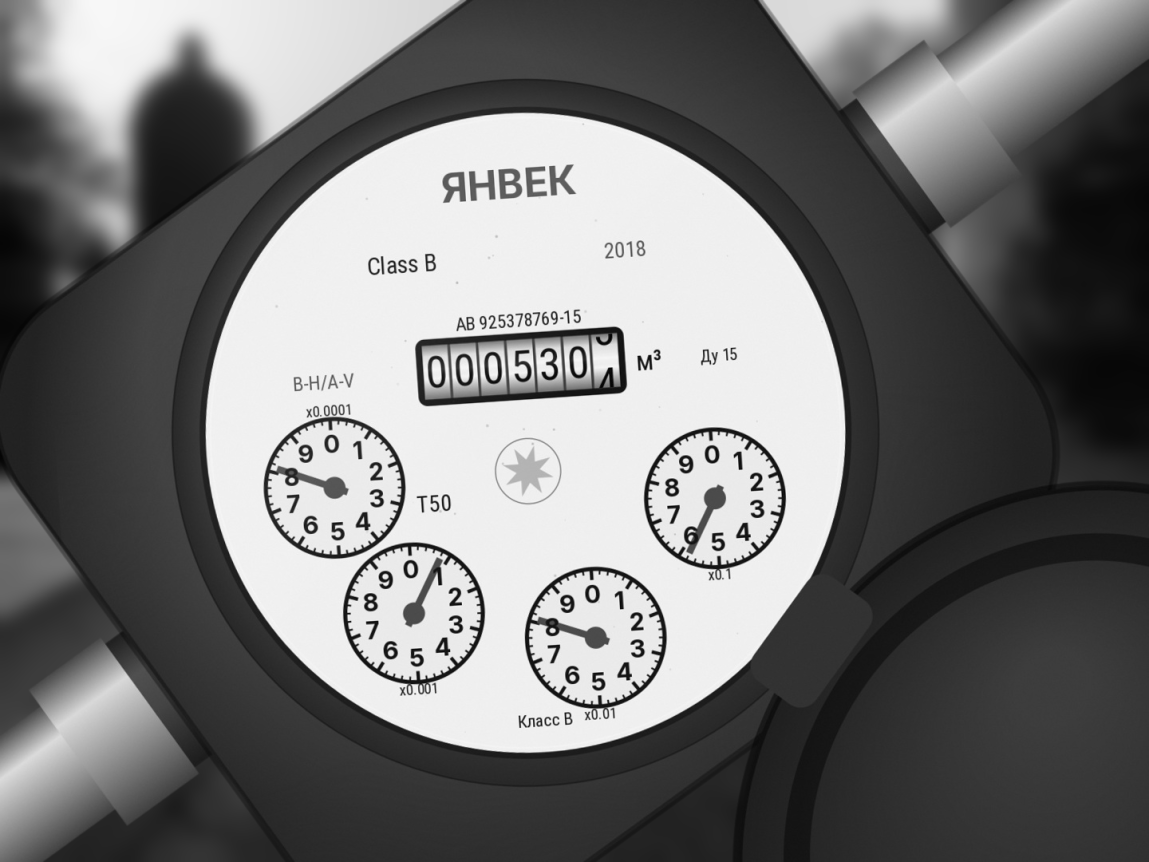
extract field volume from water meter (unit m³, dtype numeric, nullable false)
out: 5303.5808 m³
